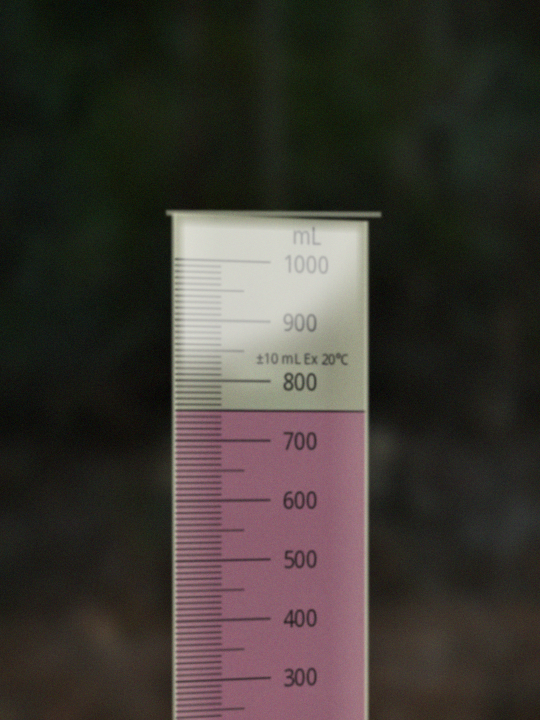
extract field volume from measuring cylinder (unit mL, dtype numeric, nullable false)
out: 750 mL
